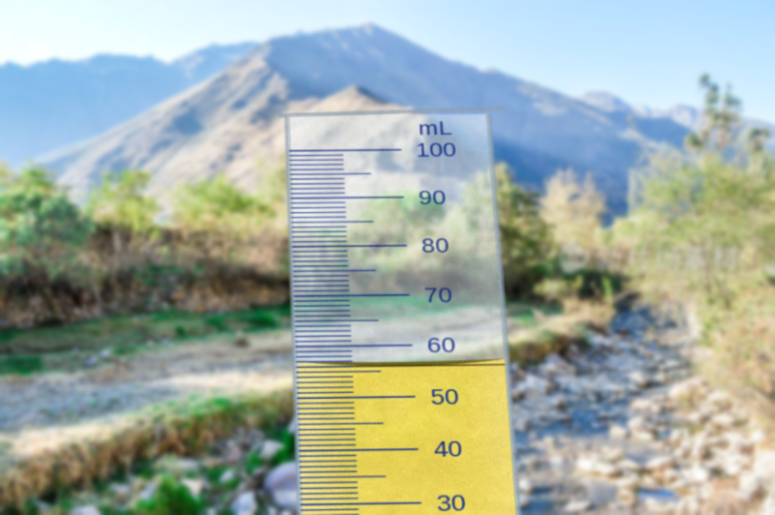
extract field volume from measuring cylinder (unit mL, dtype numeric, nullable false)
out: 56 mL
